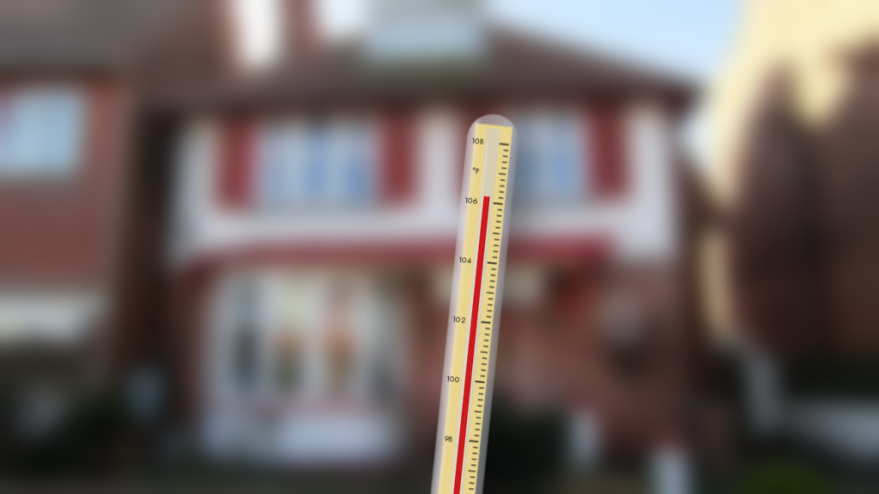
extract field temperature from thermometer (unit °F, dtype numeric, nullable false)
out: 106.2 °F
